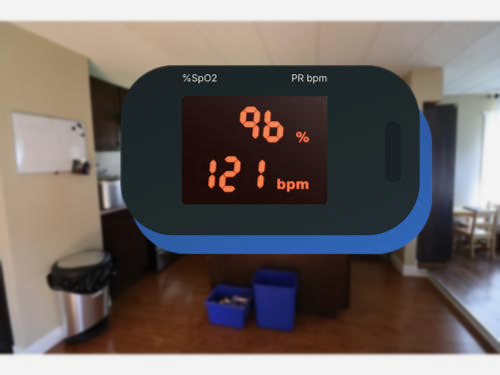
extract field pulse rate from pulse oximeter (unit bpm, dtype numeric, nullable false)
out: 121 bpm
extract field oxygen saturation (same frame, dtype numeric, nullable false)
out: 96 %
